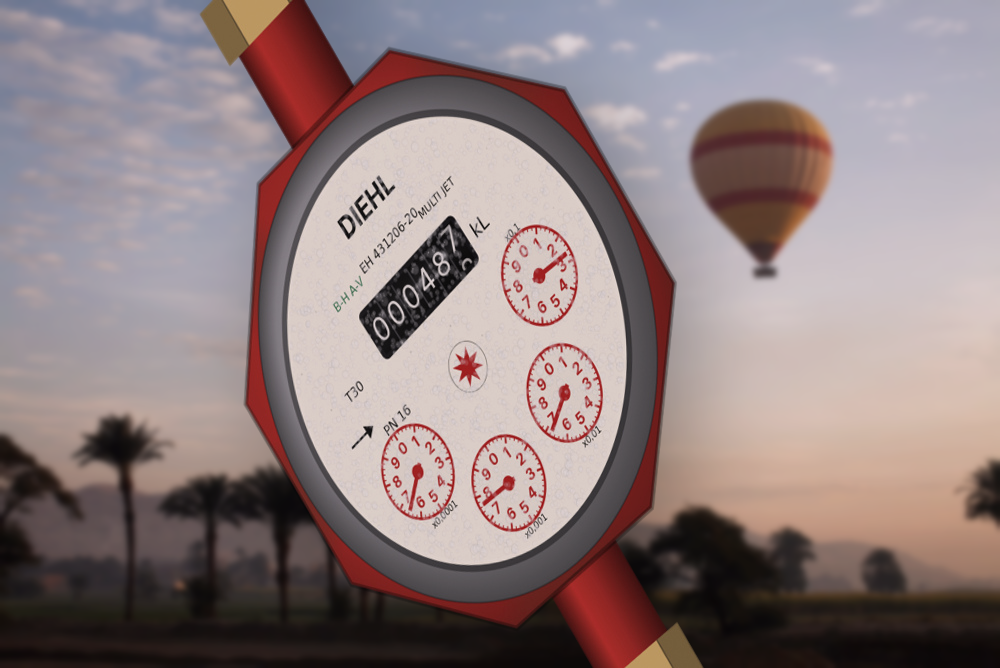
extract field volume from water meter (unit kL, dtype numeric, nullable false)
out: 487.2676 kL
